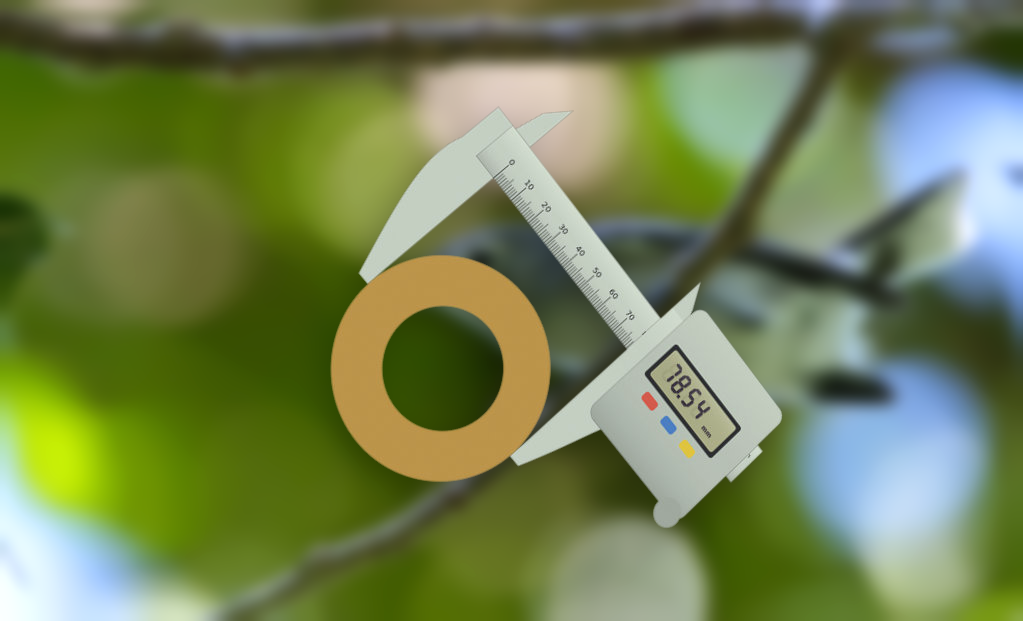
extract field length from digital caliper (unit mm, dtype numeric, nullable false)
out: 78.54 mm
